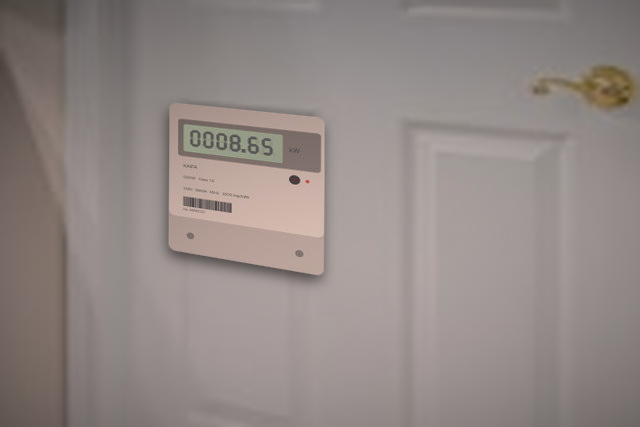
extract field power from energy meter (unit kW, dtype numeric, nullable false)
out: 8.65 kW
